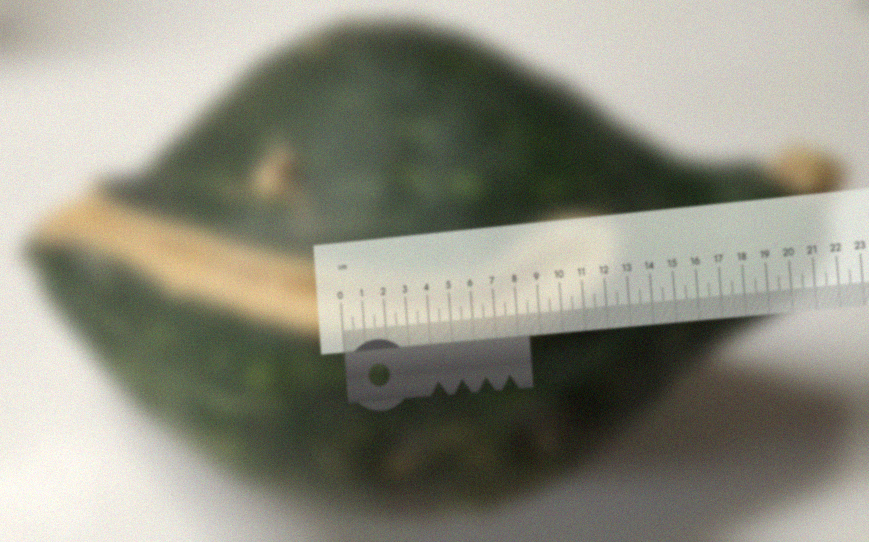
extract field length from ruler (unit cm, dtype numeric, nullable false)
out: 8.5 cm
